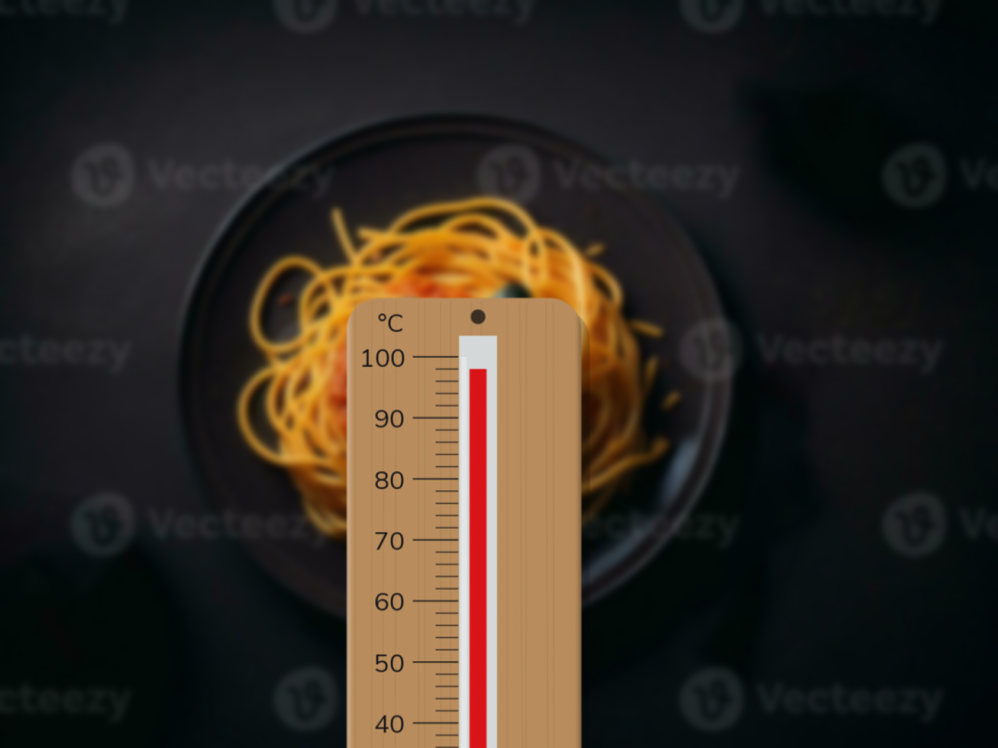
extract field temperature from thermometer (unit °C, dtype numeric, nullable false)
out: 98 °C
